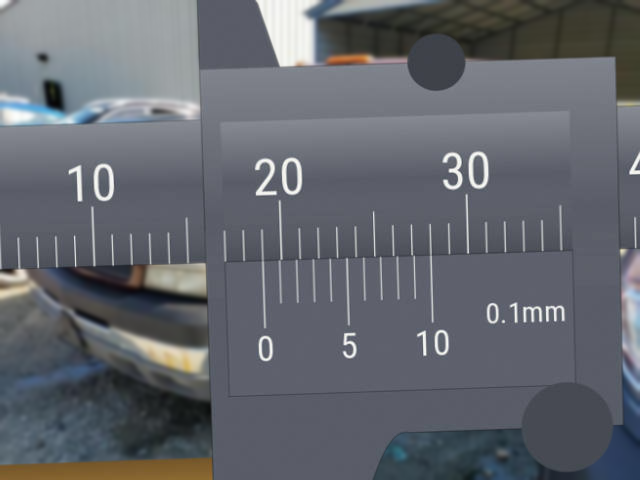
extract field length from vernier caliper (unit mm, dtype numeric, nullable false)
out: 19.0 mm
